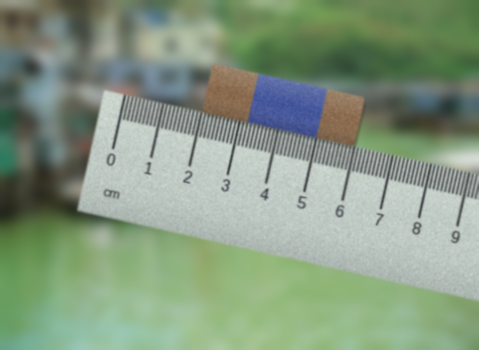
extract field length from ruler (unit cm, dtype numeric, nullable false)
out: 4 cm
